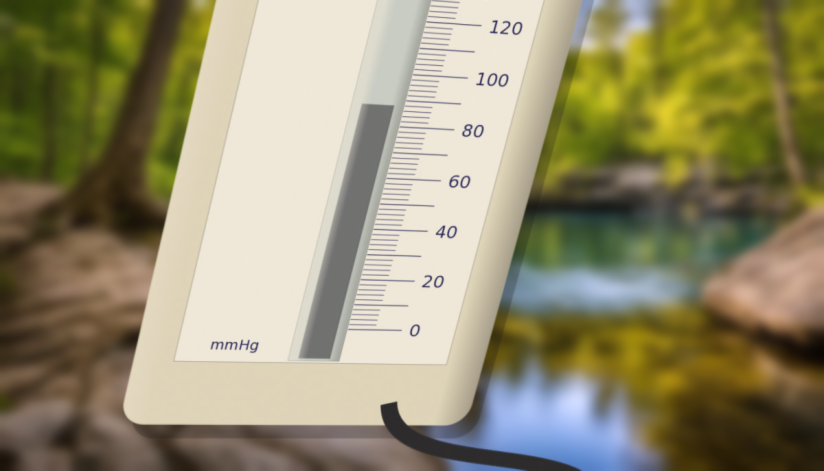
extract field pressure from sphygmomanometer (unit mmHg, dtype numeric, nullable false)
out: 88 mmHg
